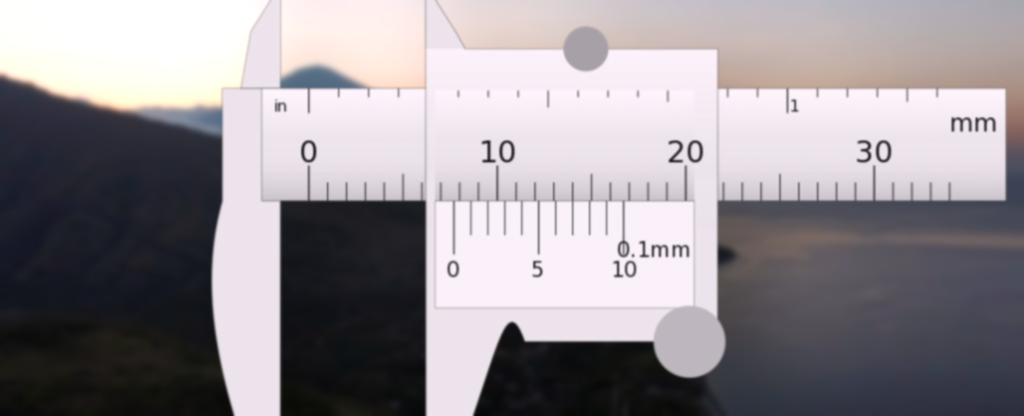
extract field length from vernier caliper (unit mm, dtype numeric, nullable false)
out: 7.7 mm
